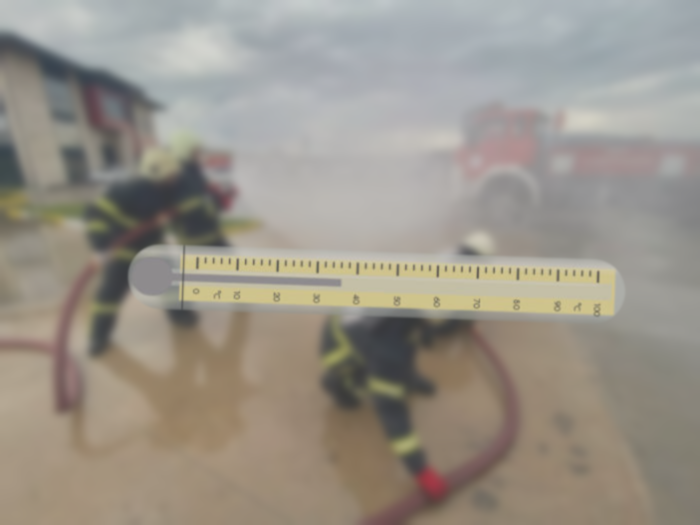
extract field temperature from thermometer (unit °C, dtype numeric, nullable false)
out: 36 °C
